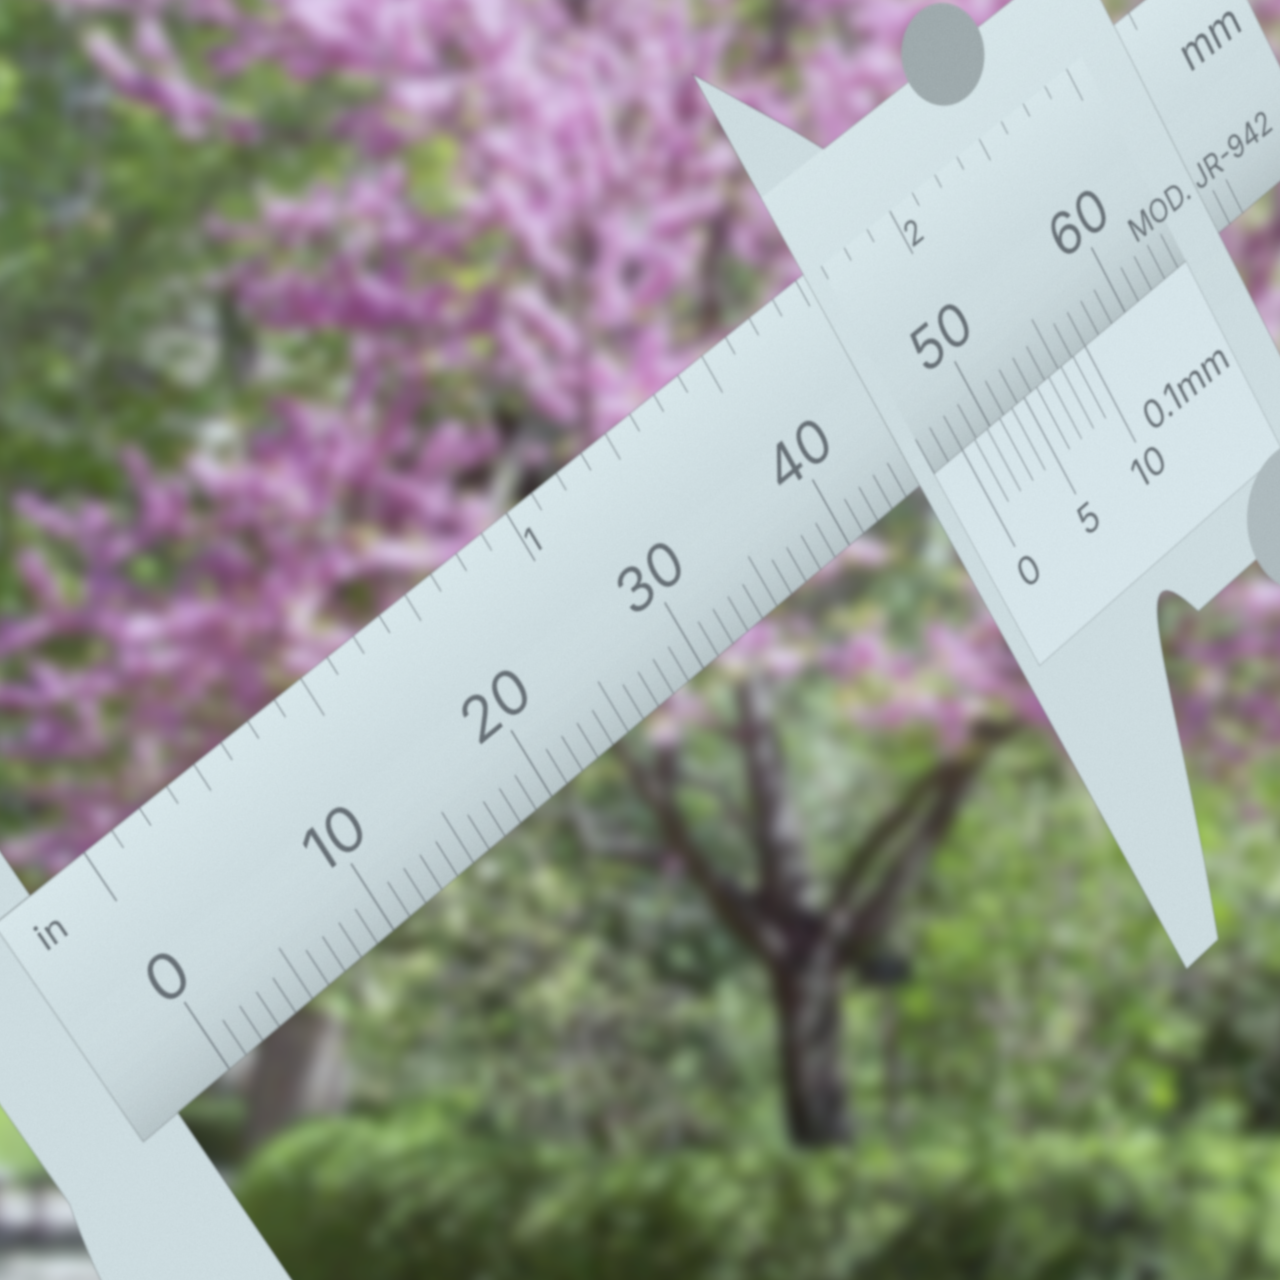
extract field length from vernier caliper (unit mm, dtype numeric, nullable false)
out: 48.0 mm
